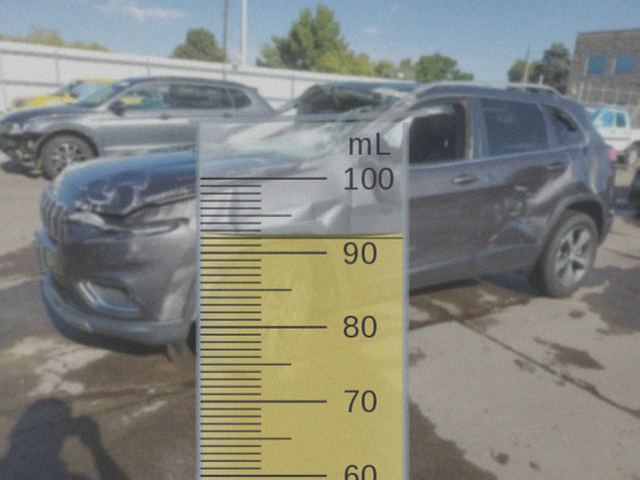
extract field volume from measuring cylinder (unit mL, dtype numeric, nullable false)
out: 92 mL
